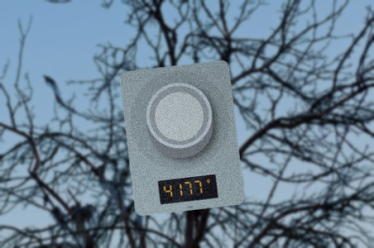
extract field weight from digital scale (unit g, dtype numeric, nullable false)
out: 4177 g
